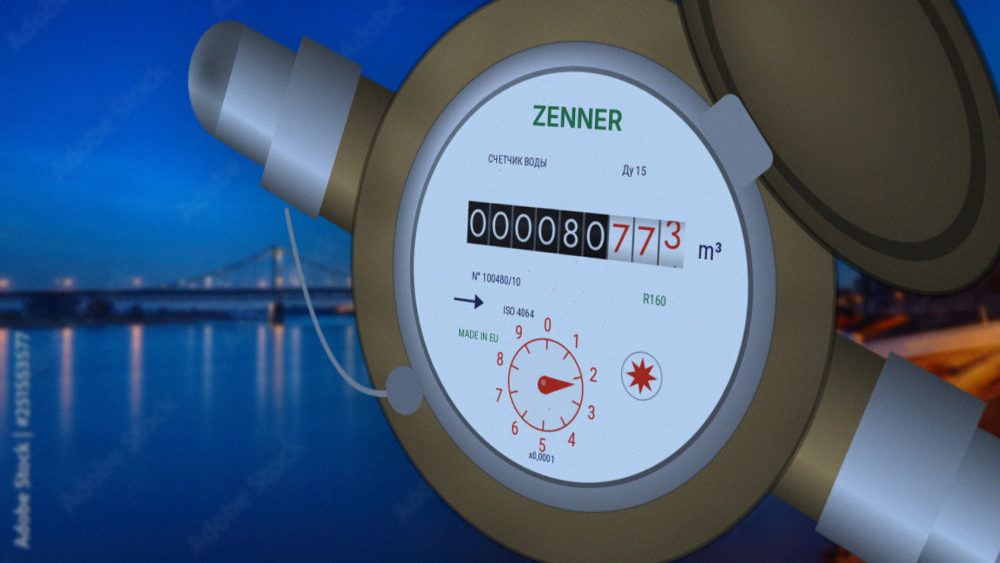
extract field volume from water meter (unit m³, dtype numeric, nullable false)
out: 80.7732 m³
